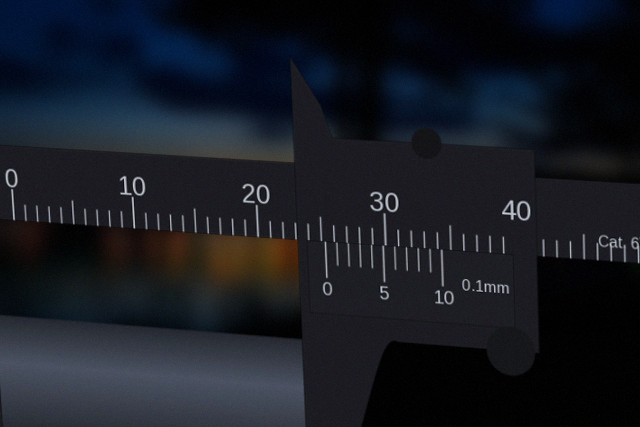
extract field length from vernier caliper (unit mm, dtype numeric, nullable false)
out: 25.3 mm
